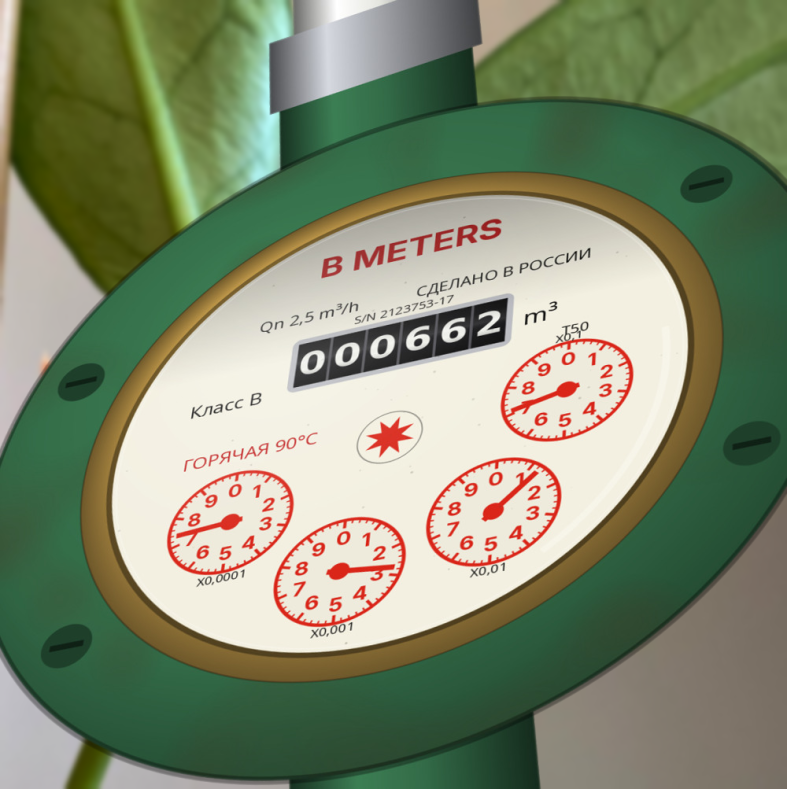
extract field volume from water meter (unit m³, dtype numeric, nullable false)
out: 662.7127 m³
